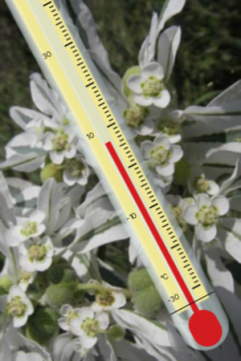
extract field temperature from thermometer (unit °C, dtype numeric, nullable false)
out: 7 °C
